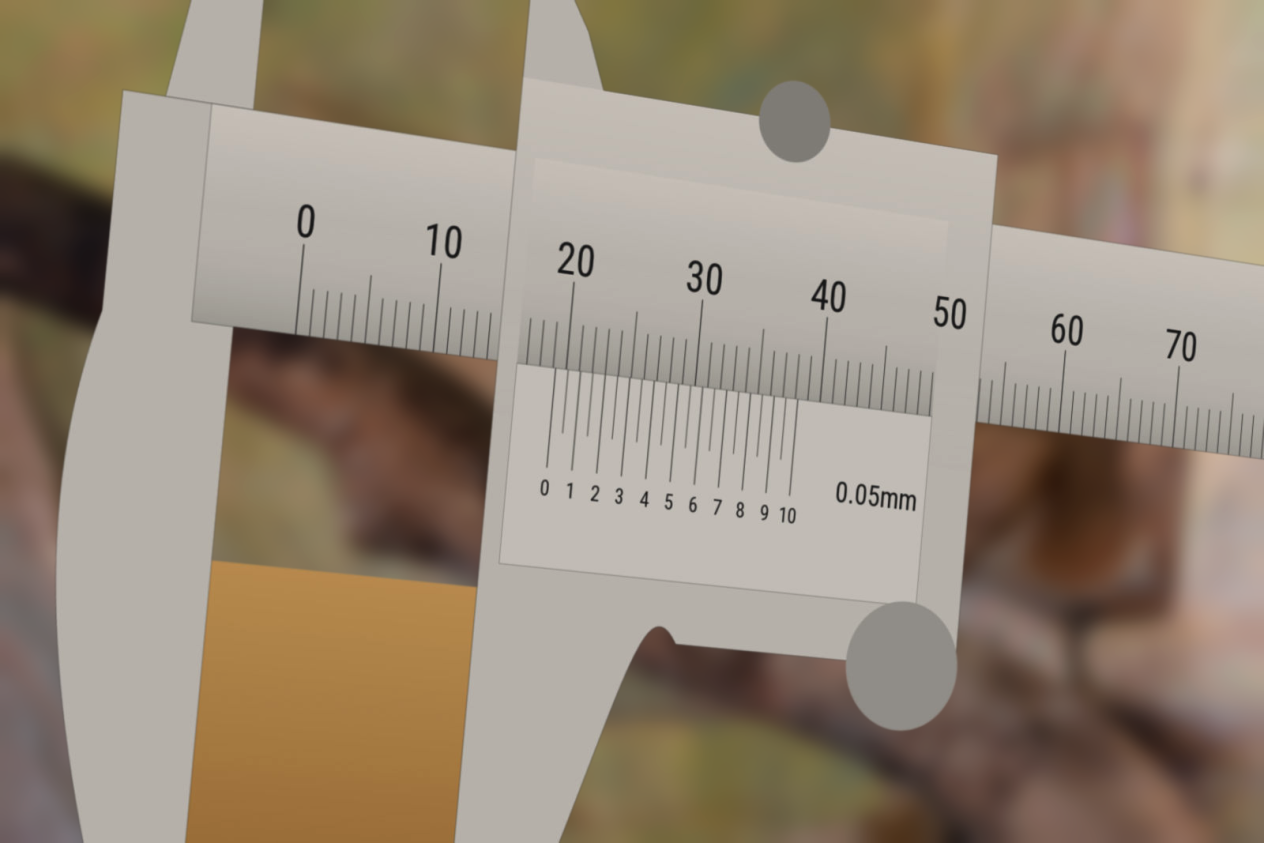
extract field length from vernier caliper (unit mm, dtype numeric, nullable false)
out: 19.2 mm
